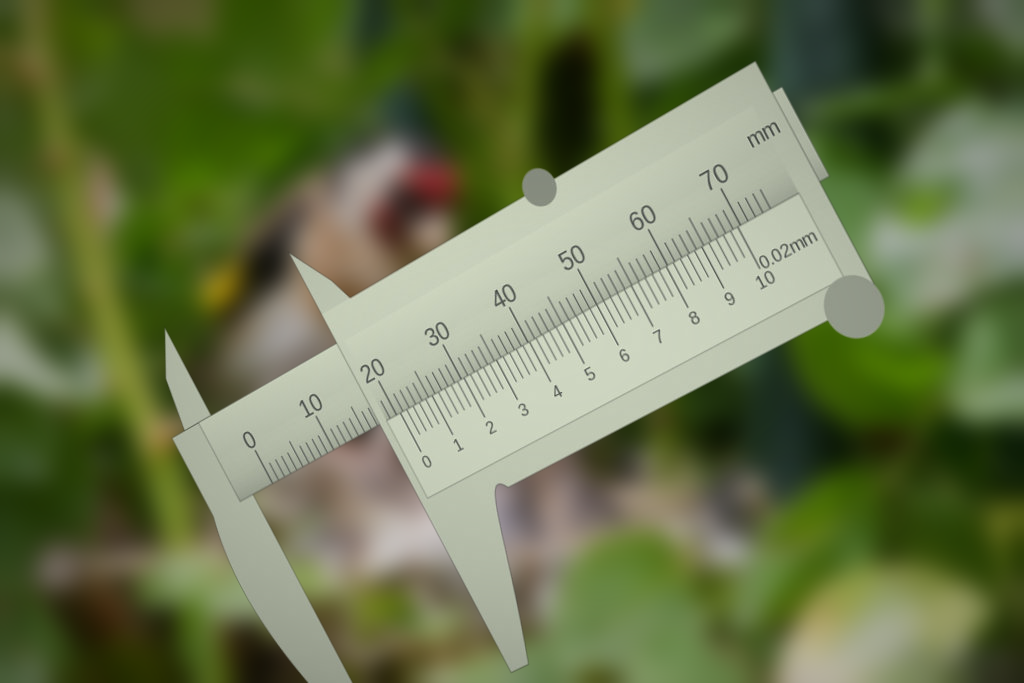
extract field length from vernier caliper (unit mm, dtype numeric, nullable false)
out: 20.6 mm
